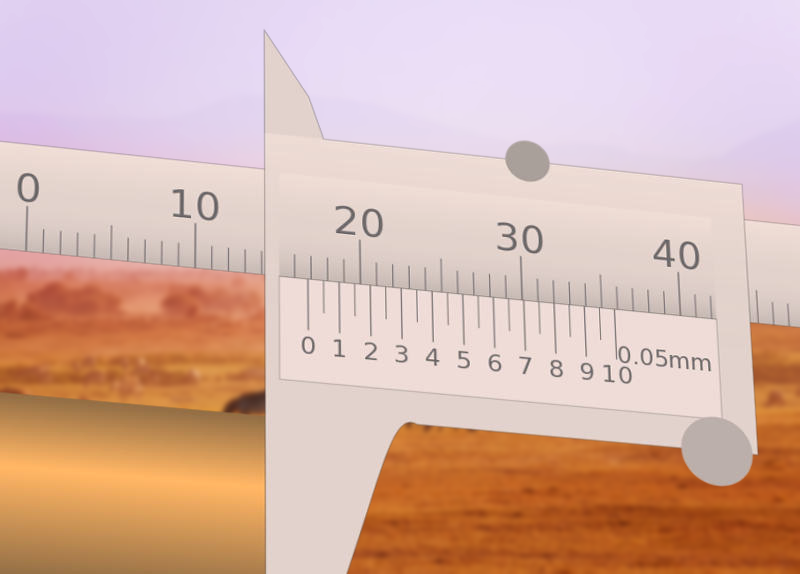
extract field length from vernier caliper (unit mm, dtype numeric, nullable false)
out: 16.8 mm
